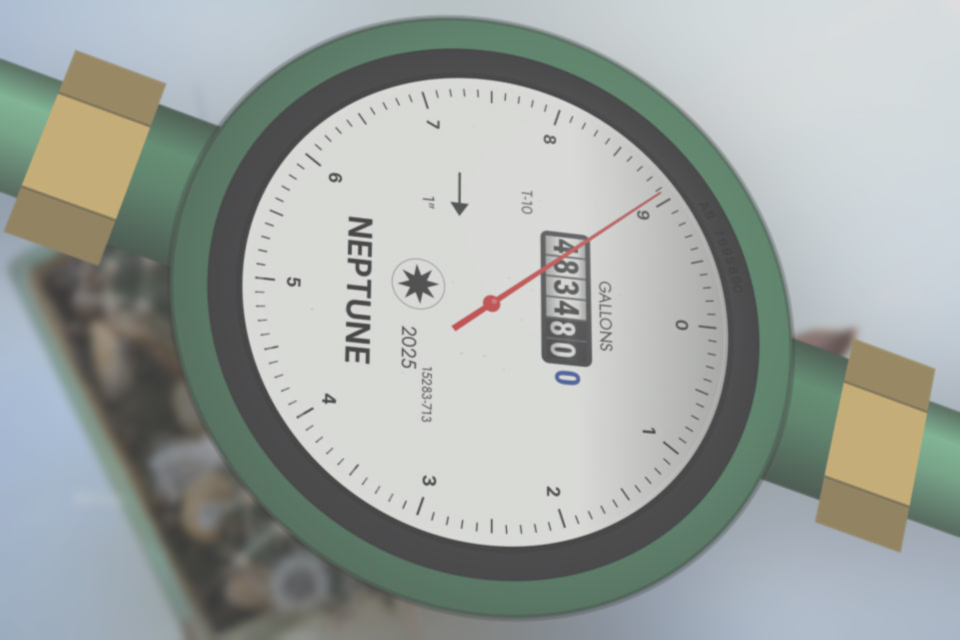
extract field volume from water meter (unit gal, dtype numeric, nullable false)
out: 4834798.9 gal
